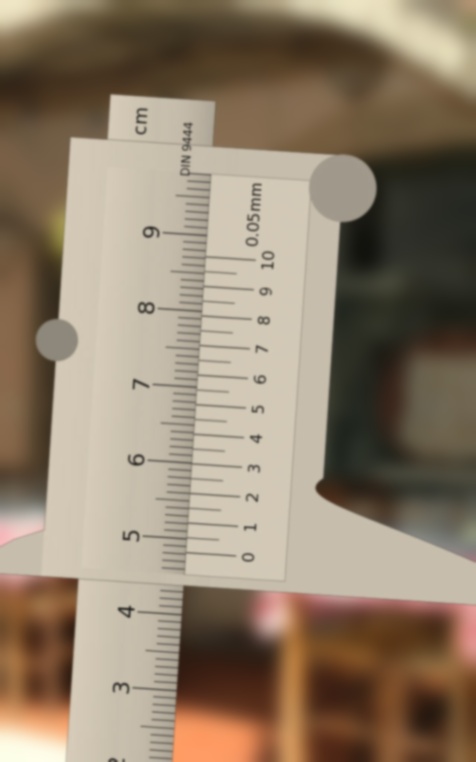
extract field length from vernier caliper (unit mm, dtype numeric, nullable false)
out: 48.2 mm
